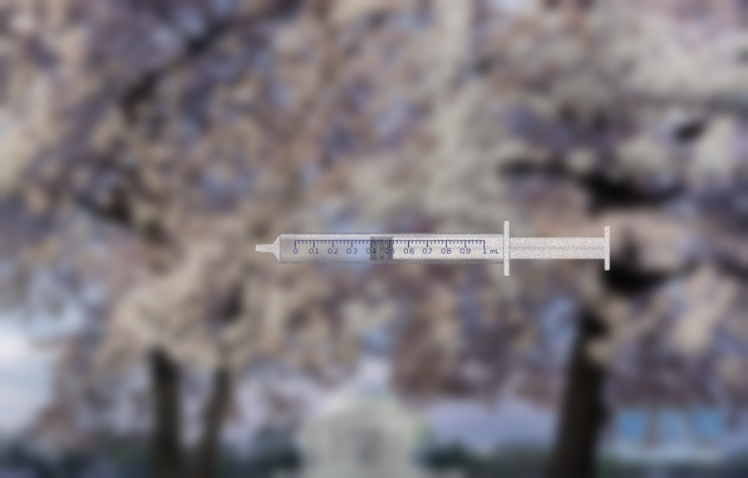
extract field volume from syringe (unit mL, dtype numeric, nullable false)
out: 0.4 mL
